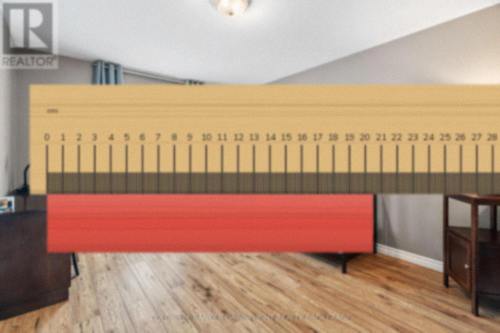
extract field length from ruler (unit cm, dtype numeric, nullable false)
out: 20.5 cm
